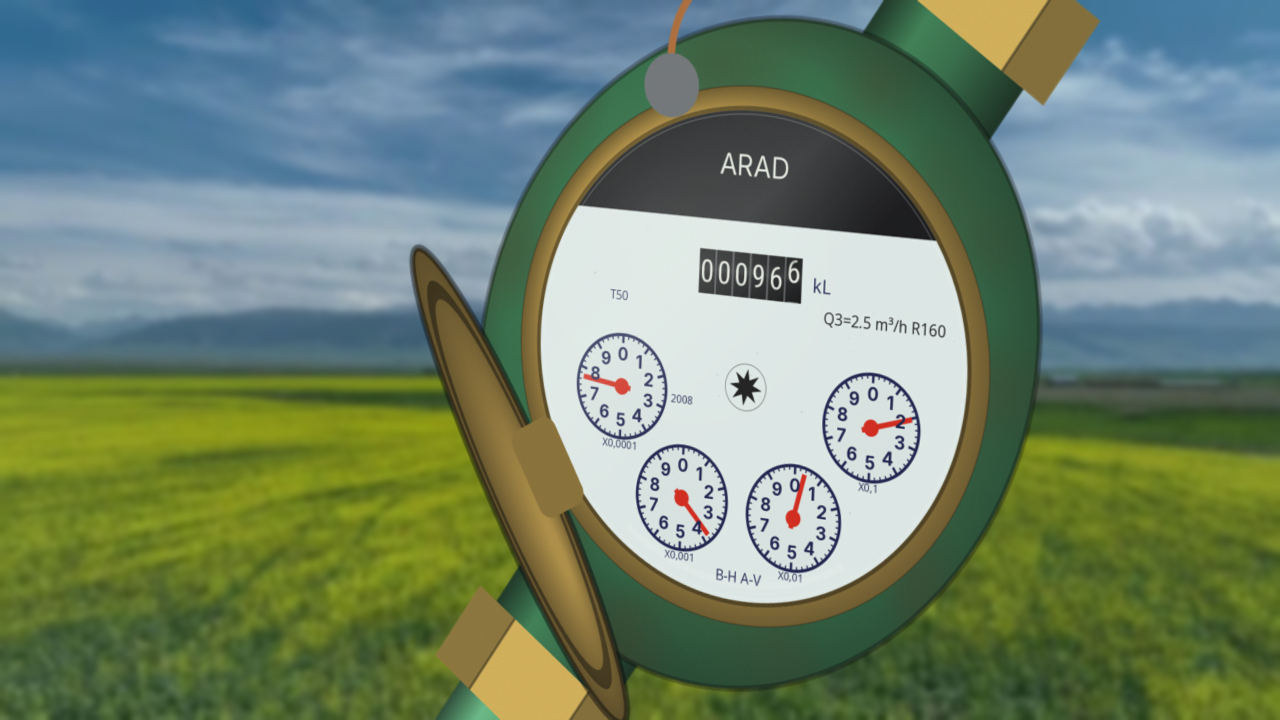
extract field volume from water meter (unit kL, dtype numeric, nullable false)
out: 966.2037 kL
